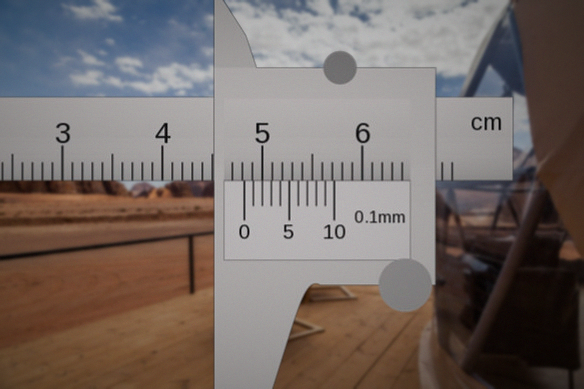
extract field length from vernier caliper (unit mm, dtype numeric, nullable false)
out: 48.2 mm
